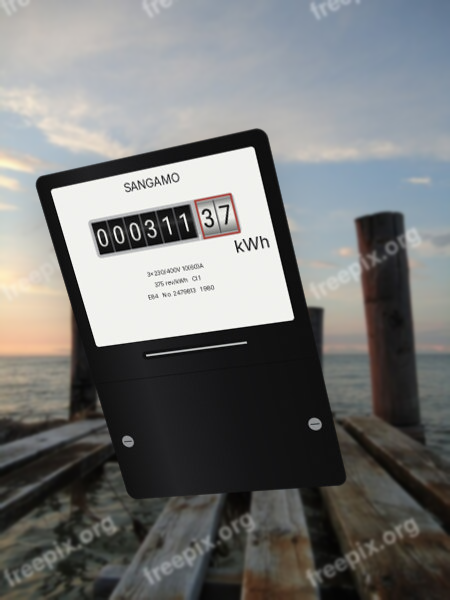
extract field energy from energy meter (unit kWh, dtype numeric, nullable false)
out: 311.37 kWh
